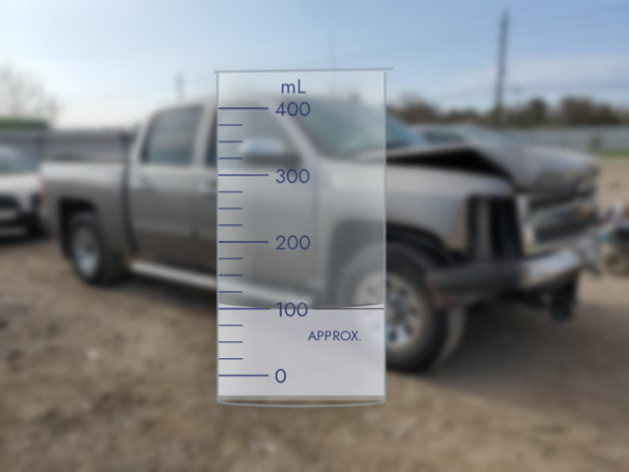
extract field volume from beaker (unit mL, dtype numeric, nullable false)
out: 100 mL
